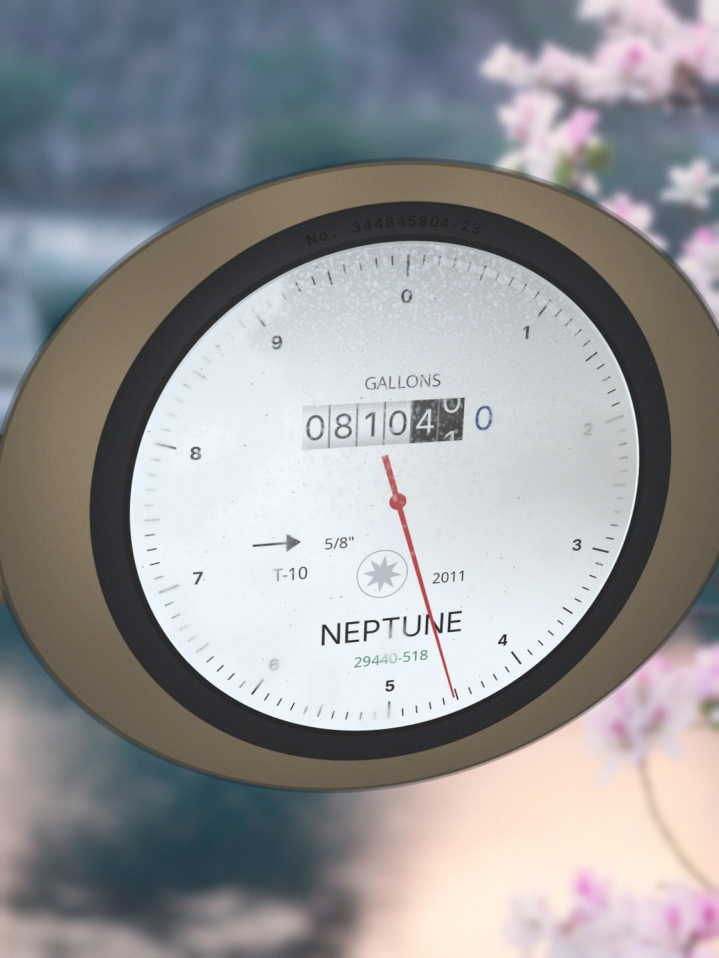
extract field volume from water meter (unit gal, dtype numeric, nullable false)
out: 810404.5 gal
